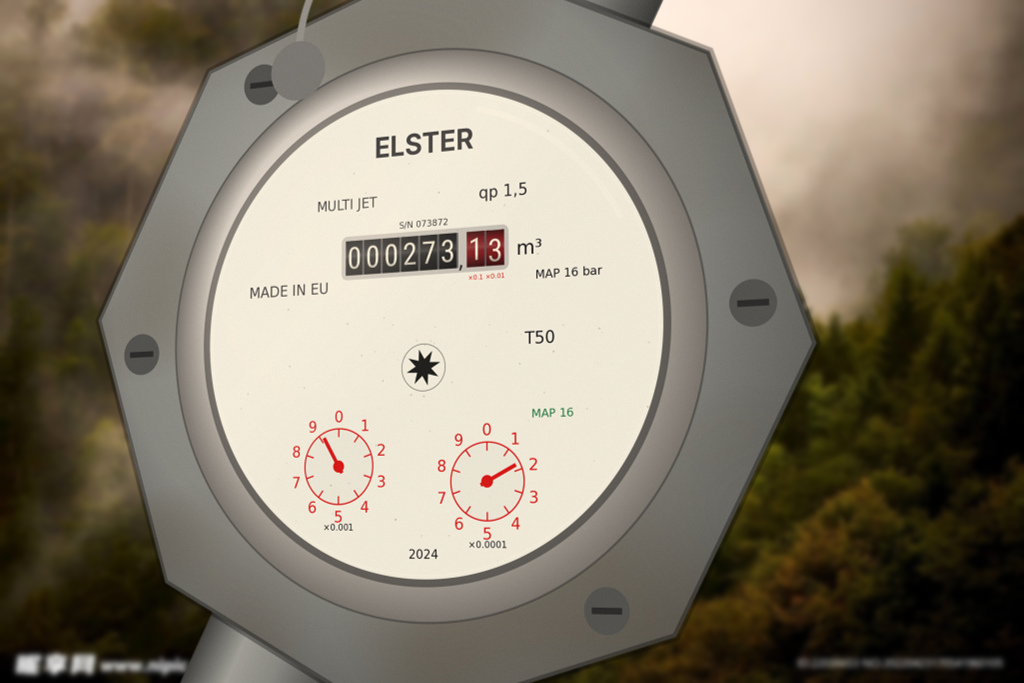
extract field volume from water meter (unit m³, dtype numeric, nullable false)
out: 273.1291 m³
